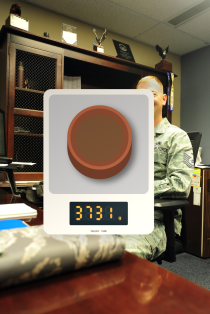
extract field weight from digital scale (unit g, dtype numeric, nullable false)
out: 3731 g
